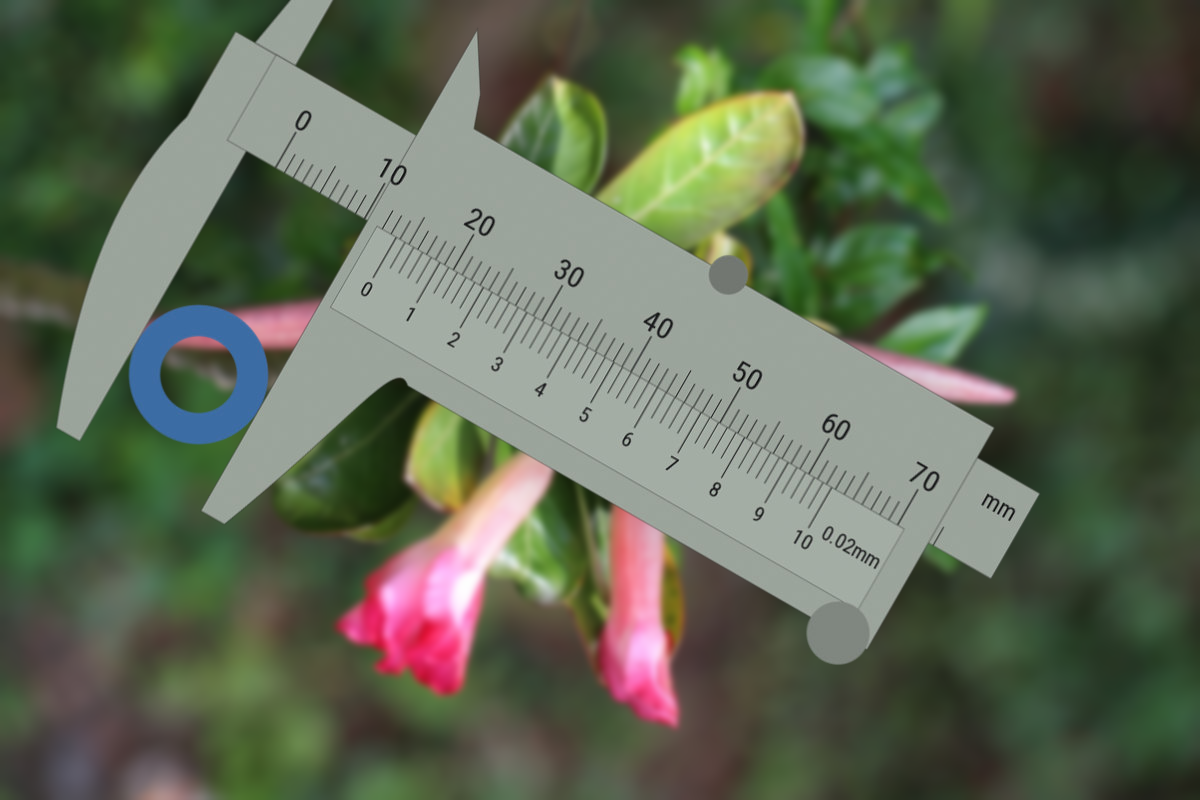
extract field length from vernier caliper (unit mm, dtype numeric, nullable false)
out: 13.6 mm
